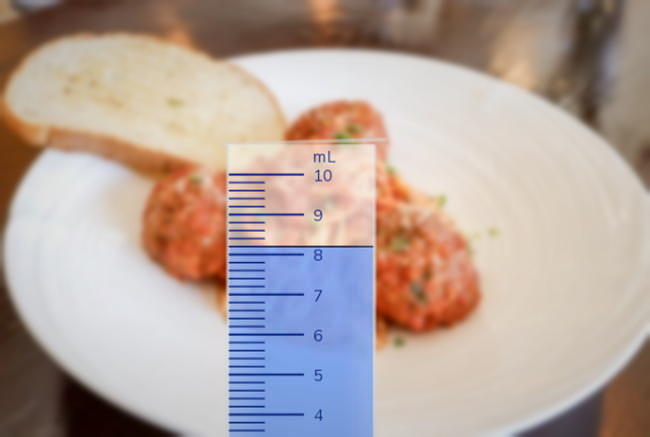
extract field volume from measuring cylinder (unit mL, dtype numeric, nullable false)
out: 8.2 mL
